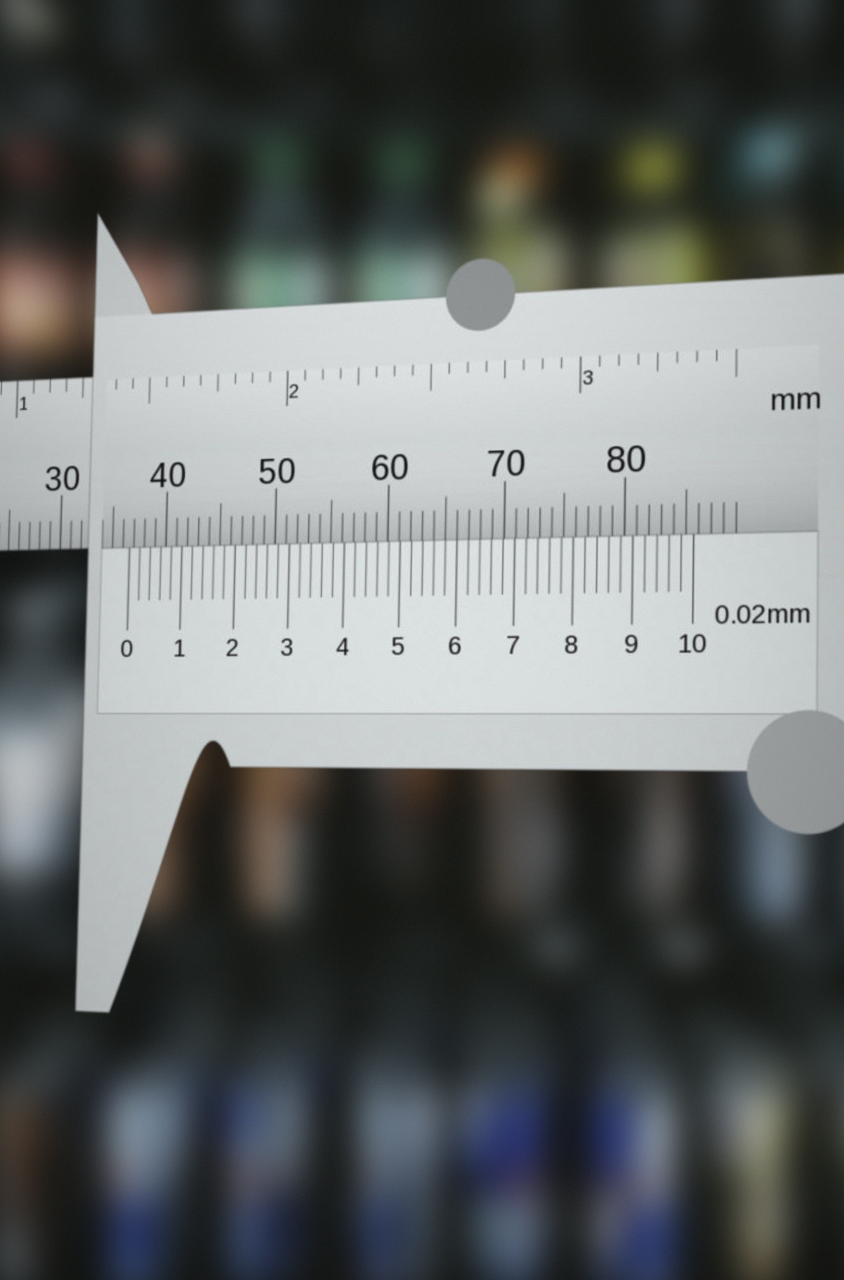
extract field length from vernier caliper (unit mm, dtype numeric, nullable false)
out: 36.6 mm
